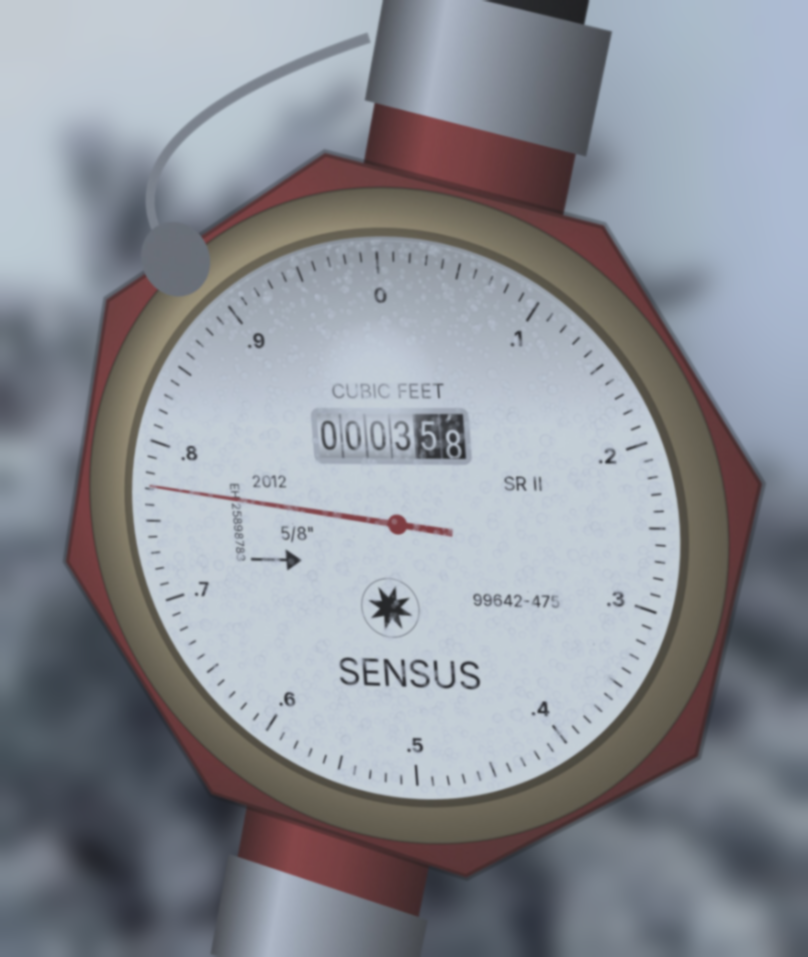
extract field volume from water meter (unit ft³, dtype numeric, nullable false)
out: 357.77 ft³
